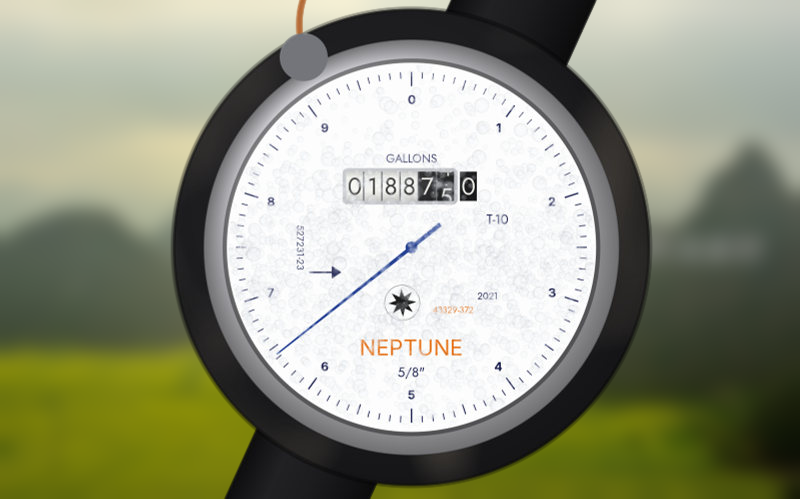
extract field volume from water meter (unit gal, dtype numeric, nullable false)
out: 188746.4 gal
